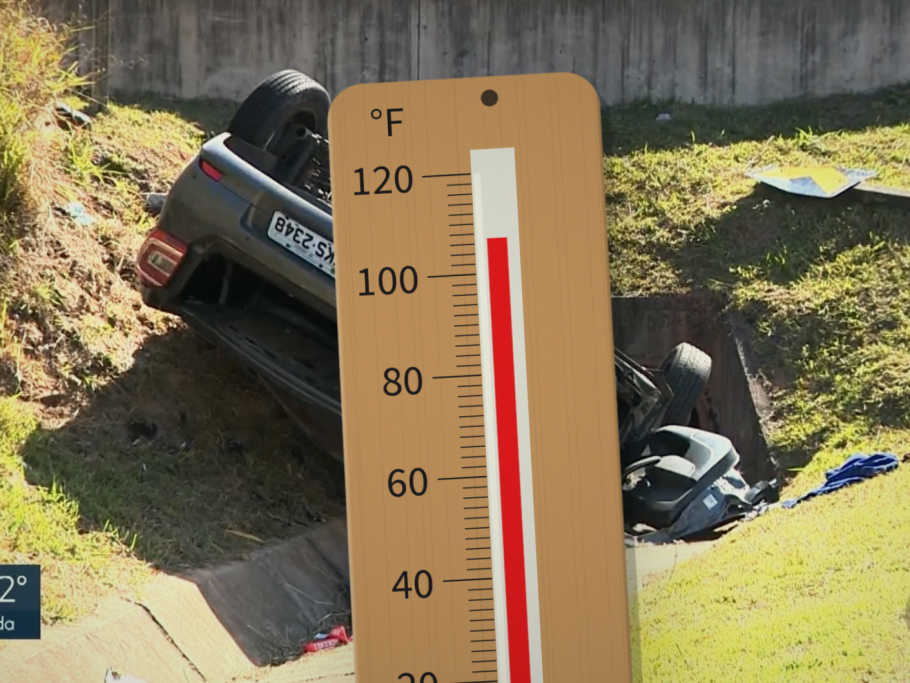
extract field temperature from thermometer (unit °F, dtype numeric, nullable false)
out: 107 °F
